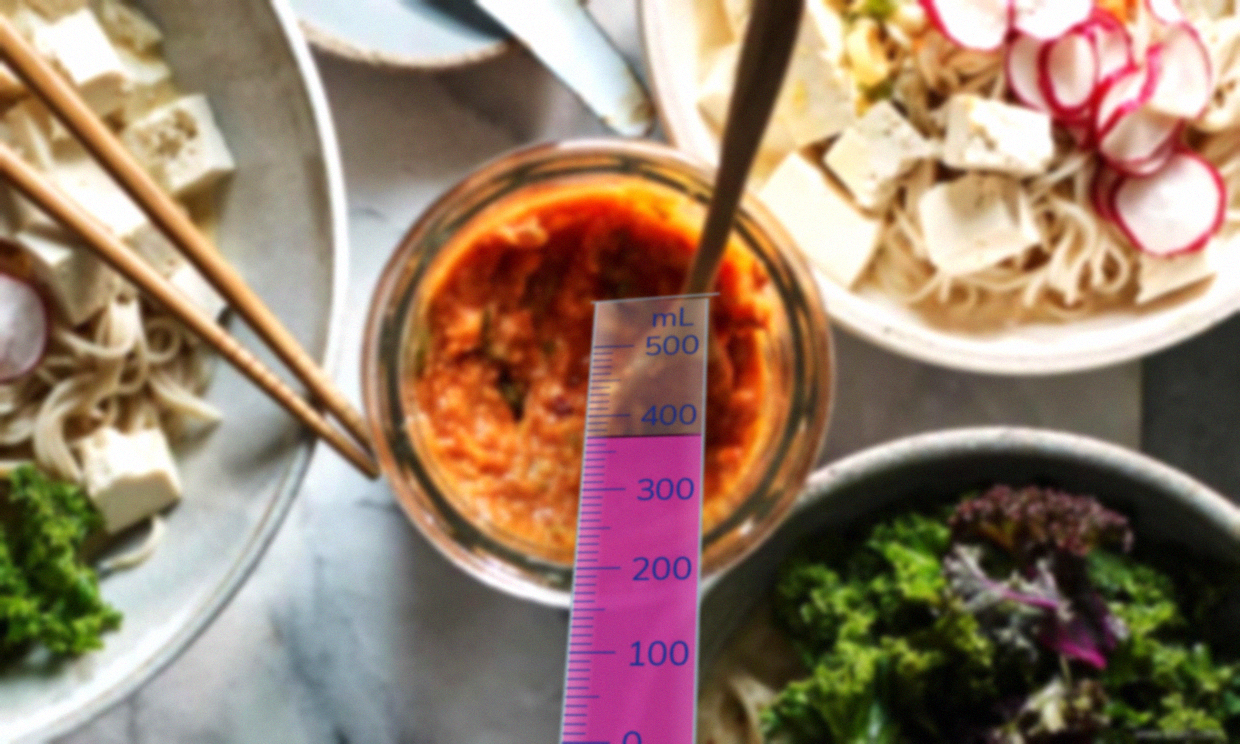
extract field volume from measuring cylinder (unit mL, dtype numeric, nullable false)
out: 370 mL
